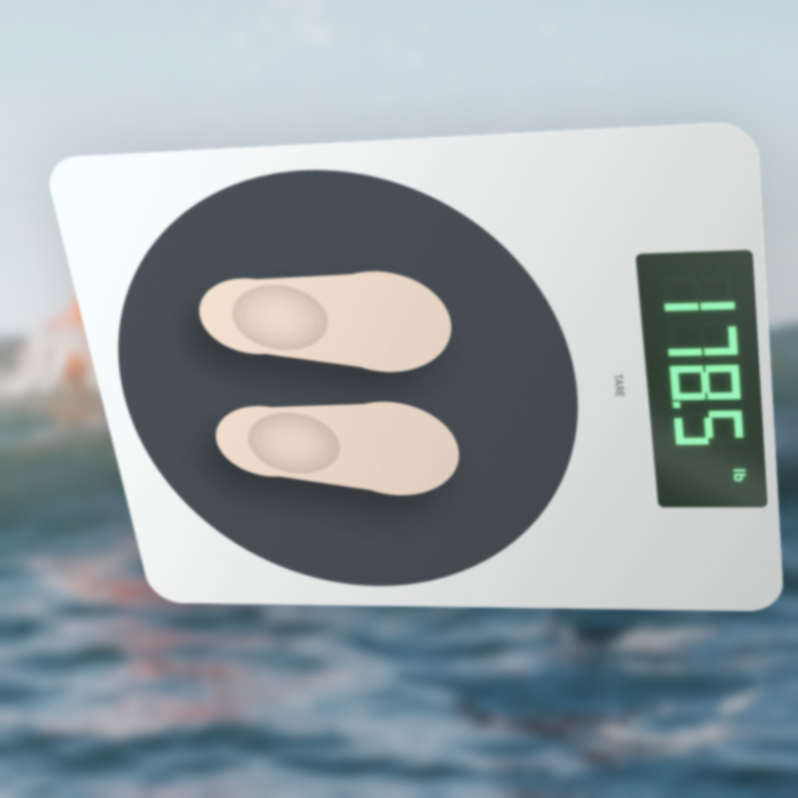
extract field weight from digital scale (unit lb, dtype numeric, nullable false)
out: 178.5 lb
